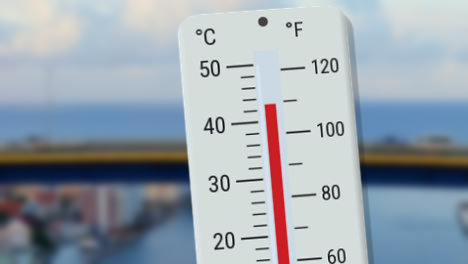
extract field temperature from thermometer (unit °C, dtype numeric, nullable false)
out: 43 °C
